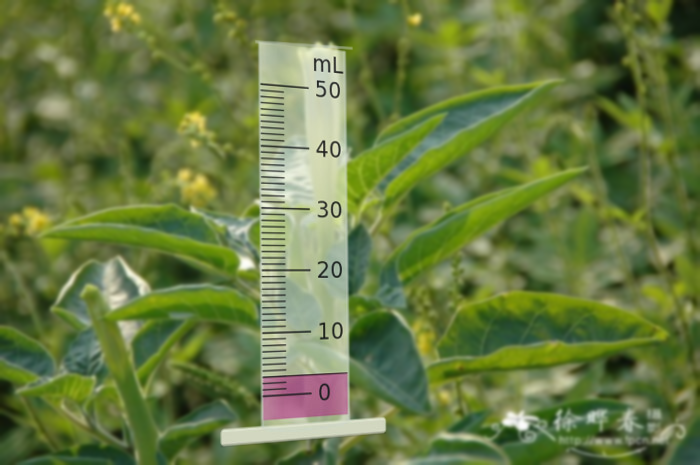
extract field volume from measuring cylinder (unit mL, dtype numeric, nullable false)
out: 3 mL
